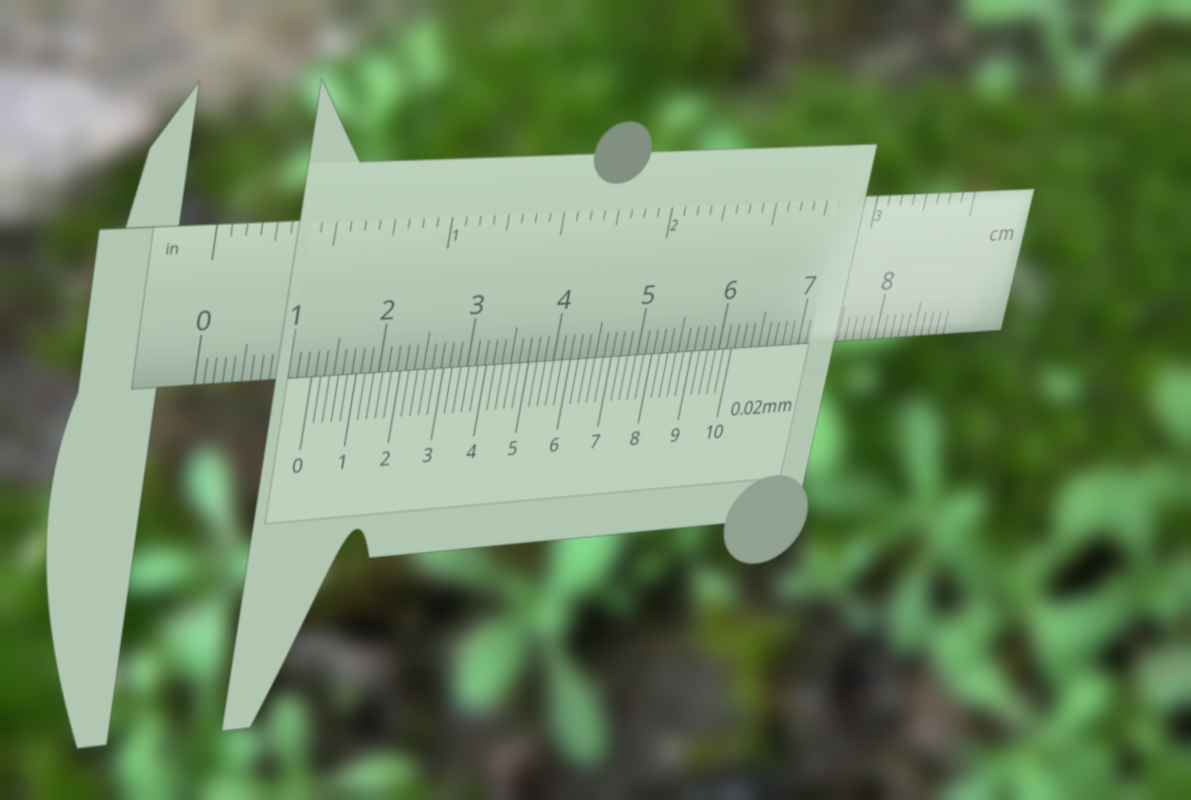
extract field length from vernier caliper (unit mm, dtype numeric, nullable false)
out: 12.6 mm
